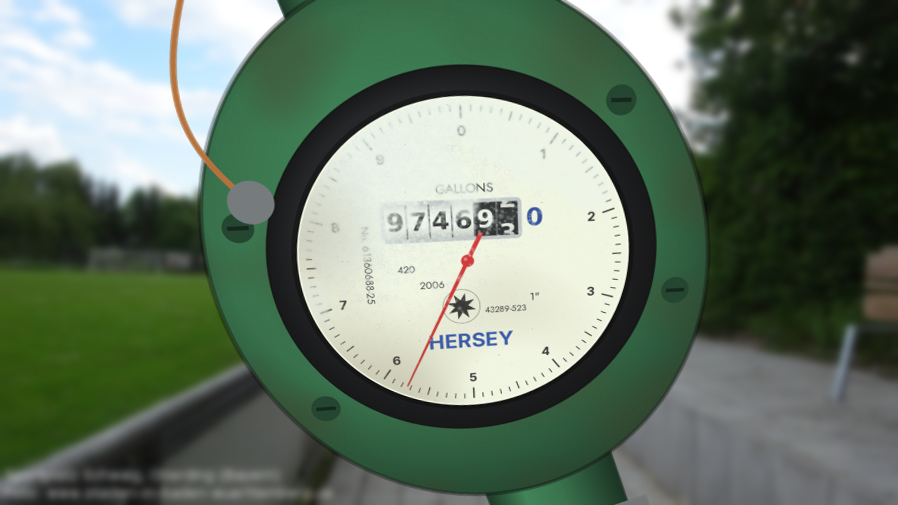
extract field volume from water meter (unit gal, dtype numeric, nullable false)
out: 9746925.7 gal
